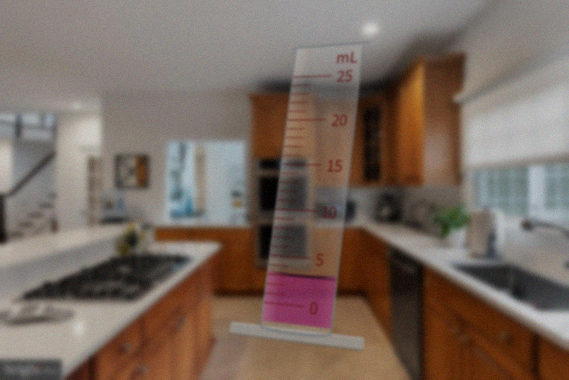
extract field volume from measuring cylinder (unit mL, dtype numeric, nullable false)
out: 3 mL
